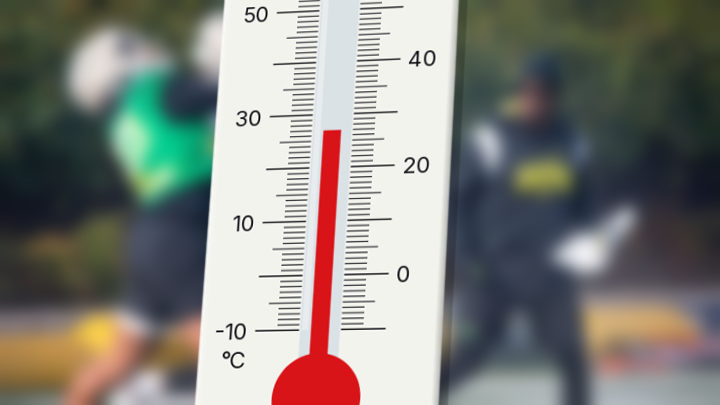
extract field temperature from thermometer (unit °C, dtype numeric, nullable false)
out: 27 °C
